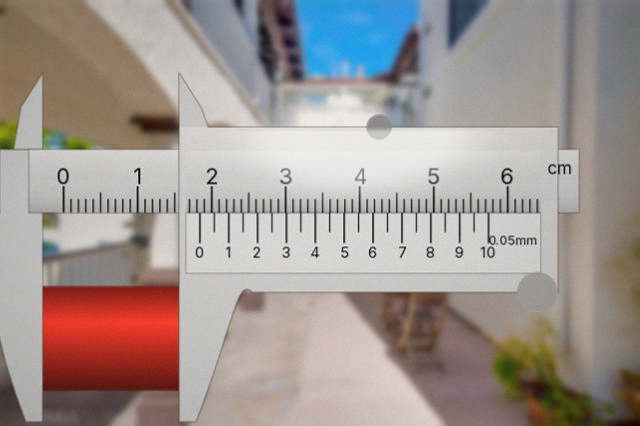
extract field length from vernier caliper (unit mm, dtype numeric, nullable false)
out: 18.4 mm
